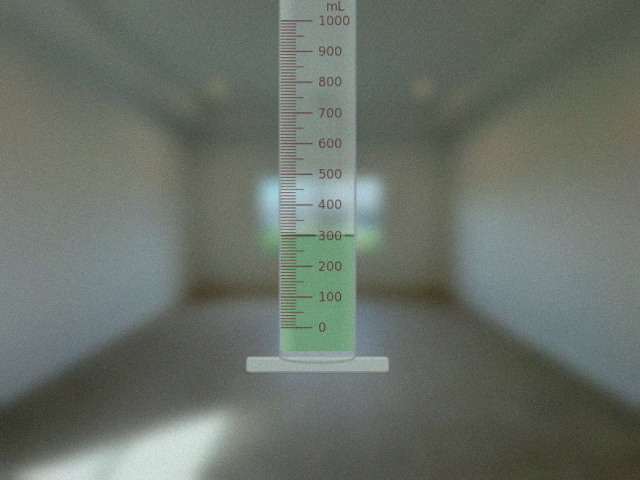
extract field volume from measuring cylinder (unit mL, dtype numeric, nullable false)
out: 300 mL
